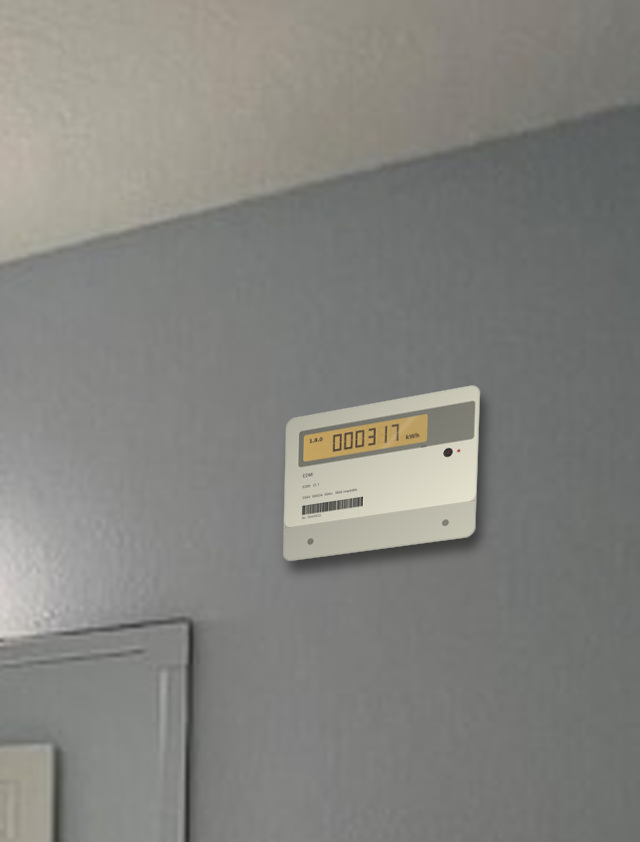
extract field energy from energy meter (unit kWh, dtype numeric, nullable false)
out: 317 kWh
